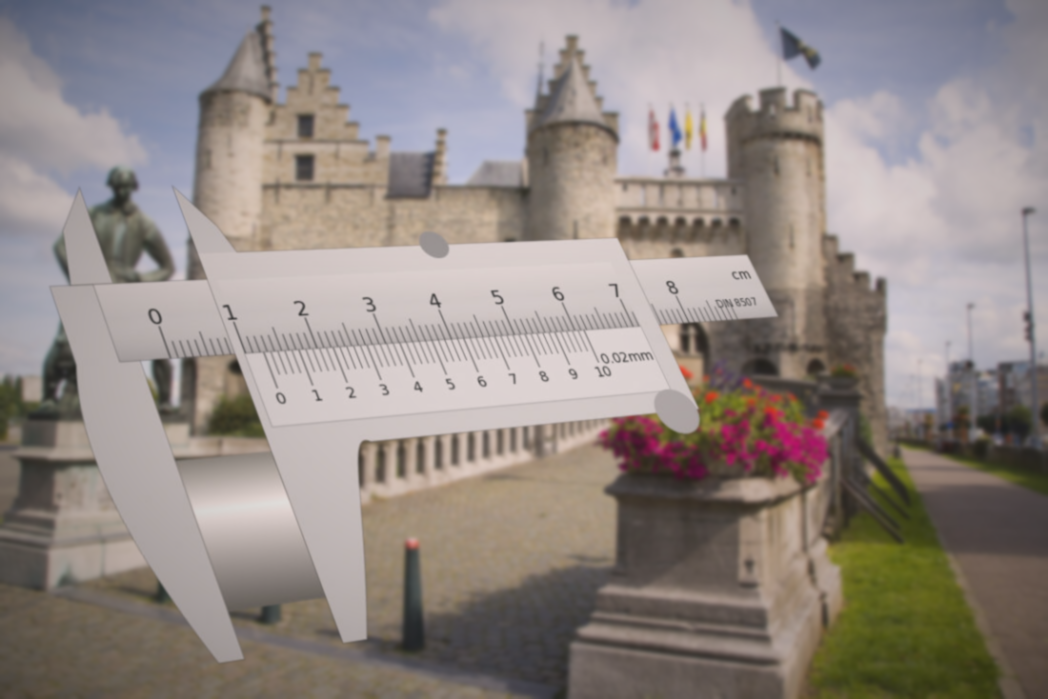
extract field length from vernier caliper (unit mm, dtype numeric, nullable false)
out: 12.5 mm
